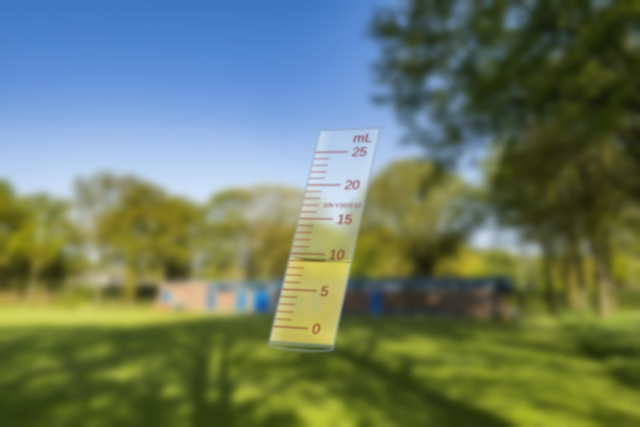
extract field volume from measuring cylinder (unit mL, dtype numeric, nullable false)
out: 9 mL
